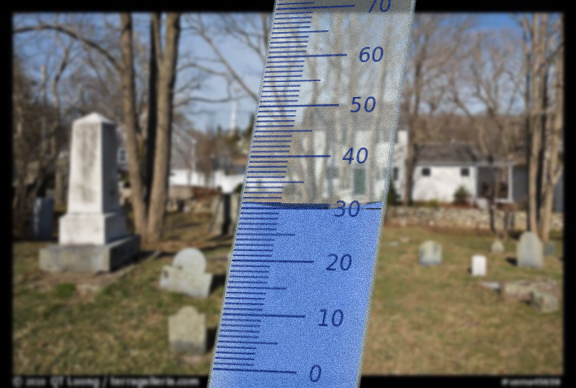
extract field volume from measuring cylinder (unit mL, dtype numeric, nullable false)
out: 30 mL
